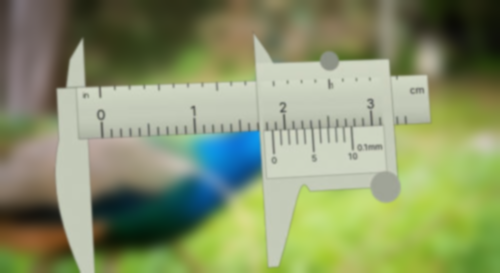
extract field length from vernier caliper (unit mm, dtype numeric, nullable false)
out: 18.6 mm
